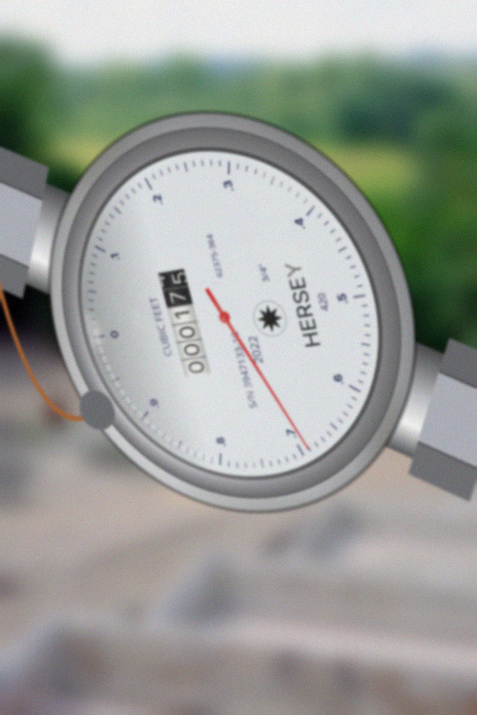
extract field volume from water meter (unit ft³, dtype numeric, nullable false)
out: 174.69 ft³
